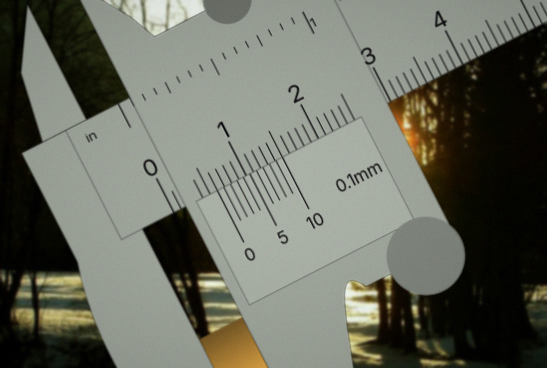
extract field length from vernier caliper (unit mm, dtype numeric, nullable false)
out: 6.0 mm
